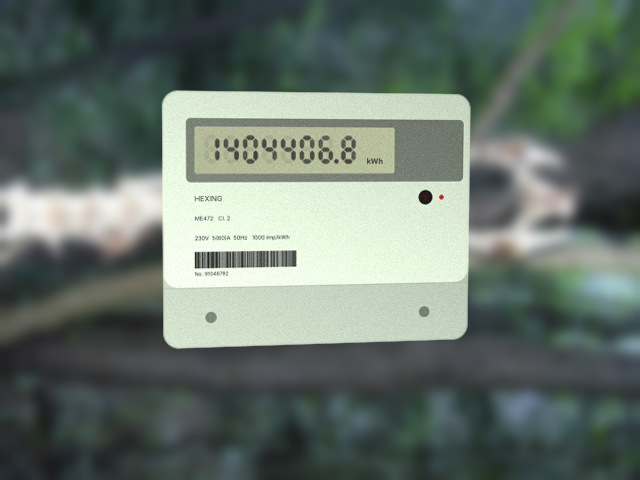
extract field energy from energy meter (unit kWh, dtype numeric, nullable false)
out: 1404406.8 kWh
